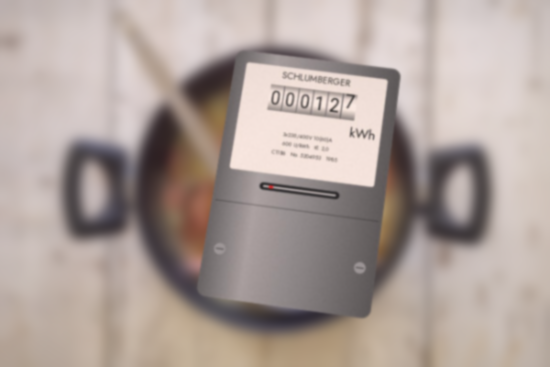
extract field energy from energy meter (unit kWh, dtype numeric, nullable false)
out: 127 kWh
